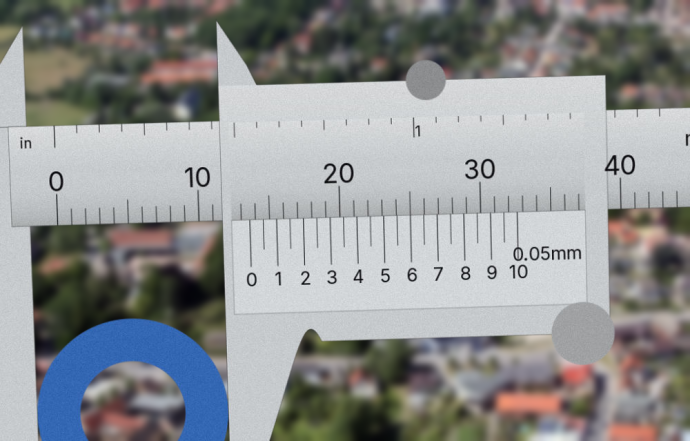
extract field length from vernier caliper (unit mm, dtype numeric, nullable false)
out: 13.6 mm
